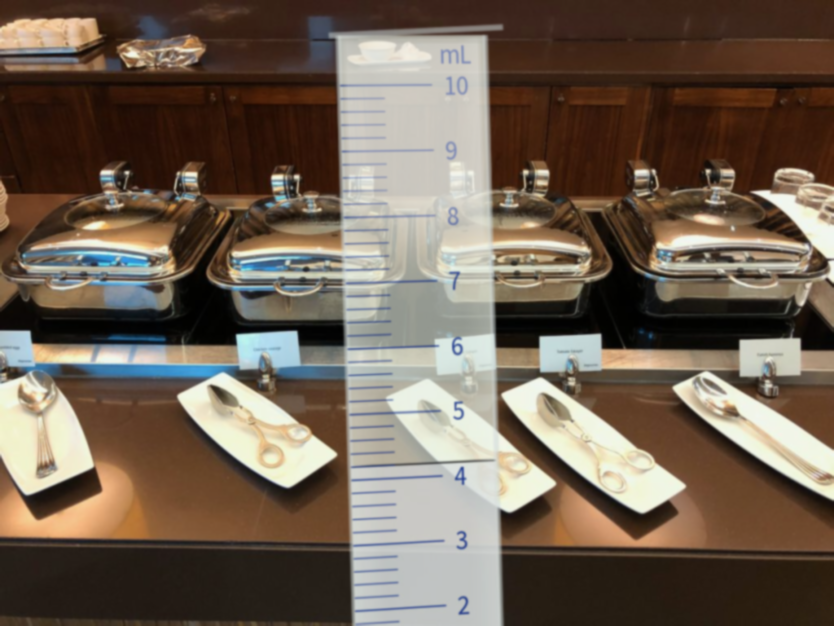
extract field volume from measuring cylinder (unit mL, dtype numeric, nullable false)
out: 4.2 mL
